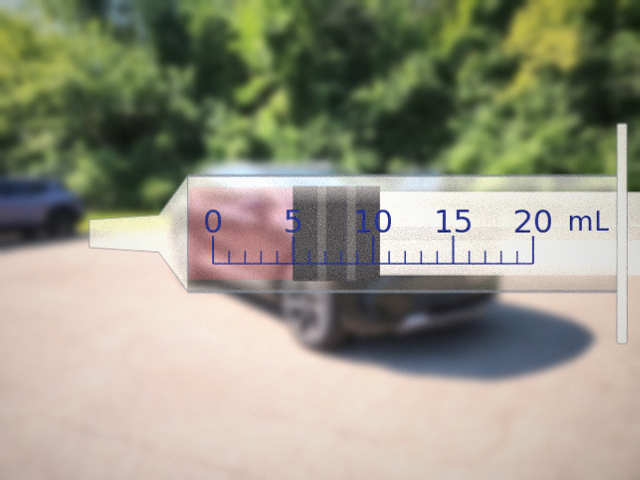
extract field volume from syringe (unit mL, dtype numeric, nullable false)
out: 5 mL
